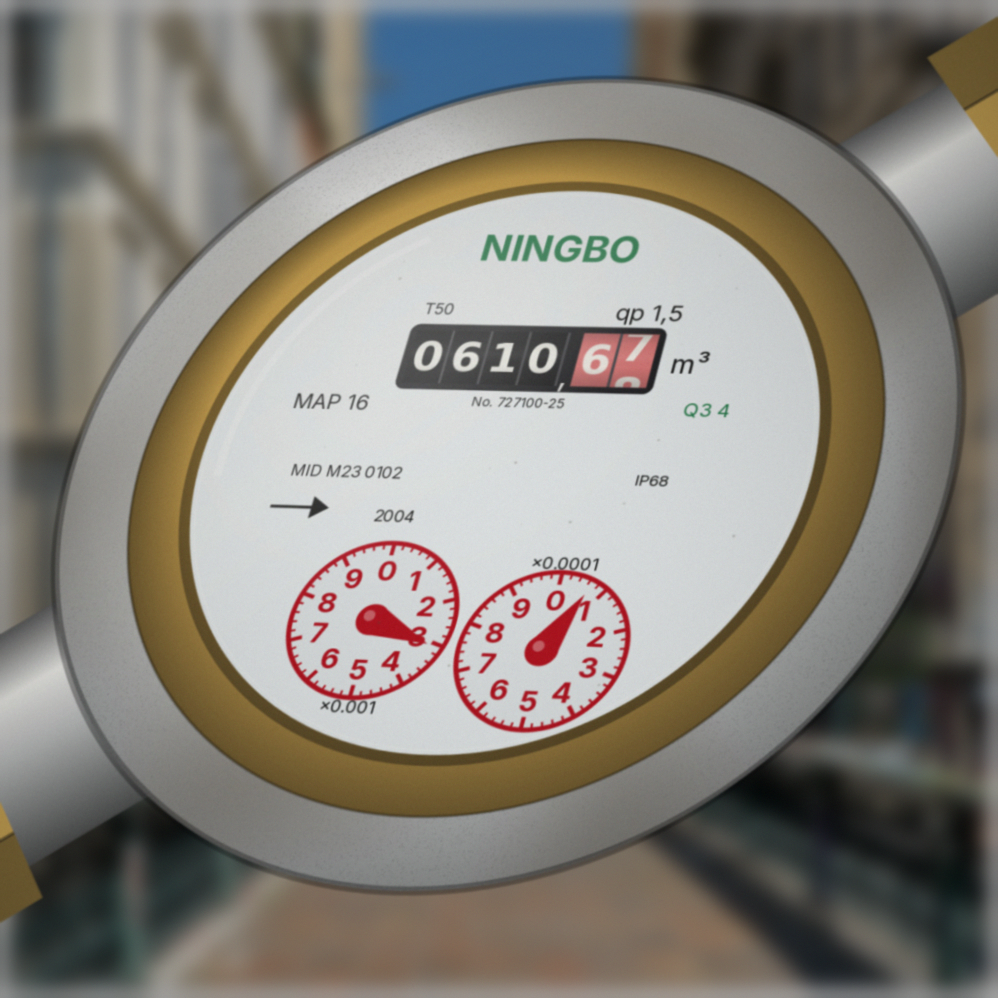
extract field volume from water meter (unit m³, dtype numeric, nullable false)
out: 610.6730 m³
